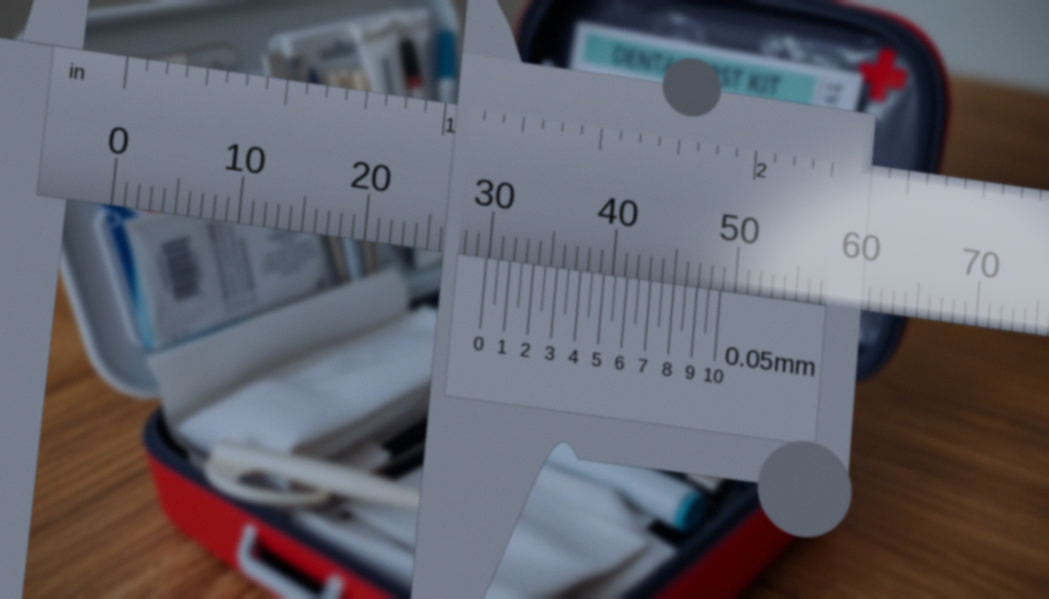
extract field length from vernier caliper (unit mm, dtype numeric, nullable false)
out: 29.8 mm
